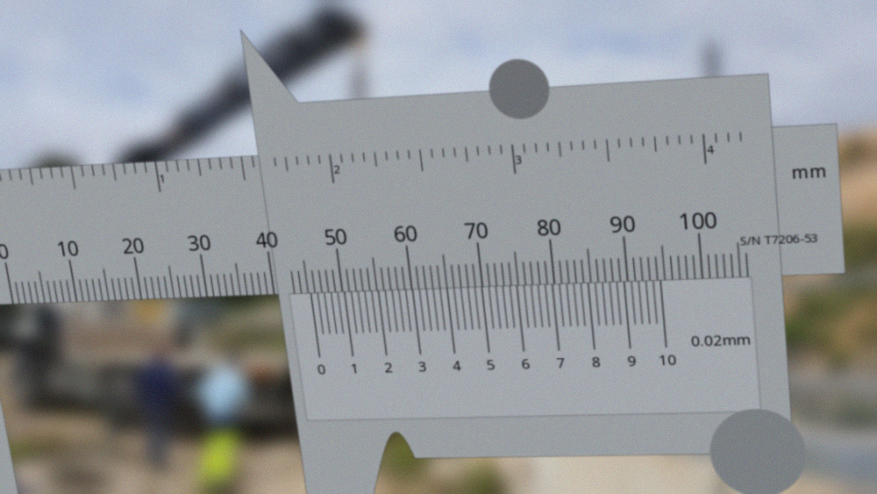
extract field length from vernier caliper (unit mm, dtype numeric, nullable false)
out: 45.4 mm
